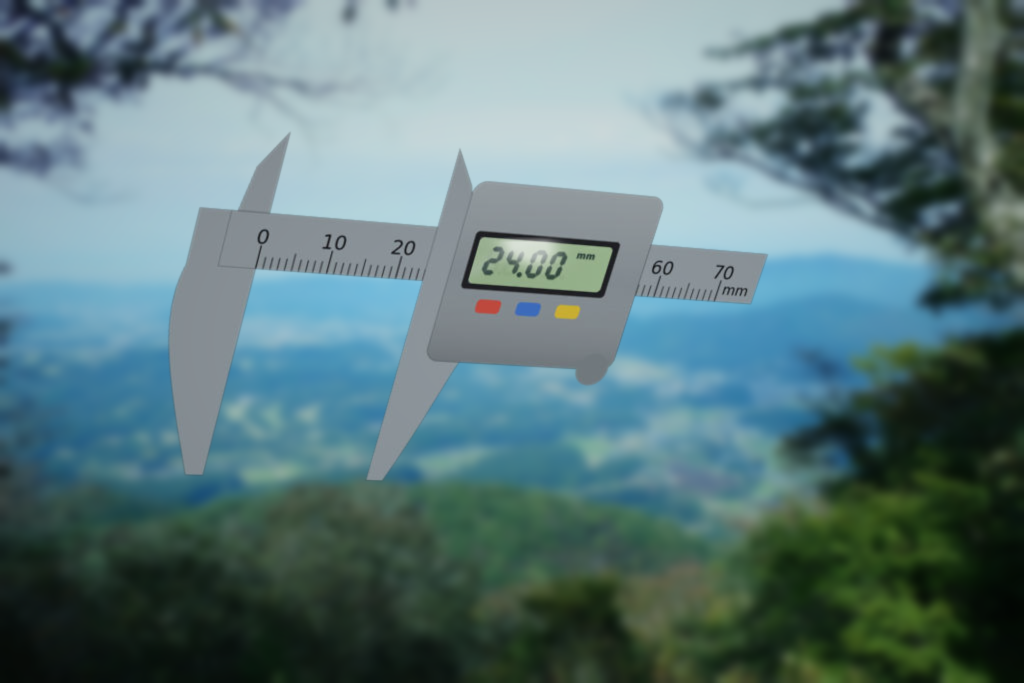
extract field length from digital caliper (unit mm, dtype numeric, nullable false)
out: 24.00 mm
